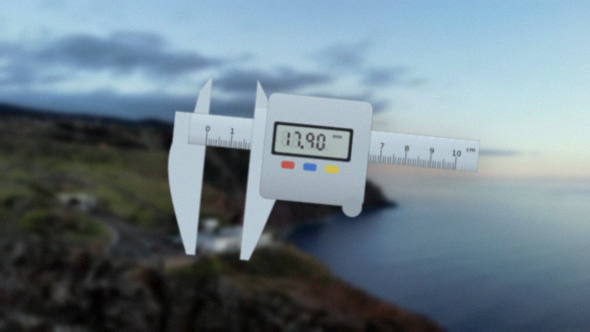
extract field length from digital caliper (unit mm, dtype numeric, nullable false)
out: 17.90 mm
